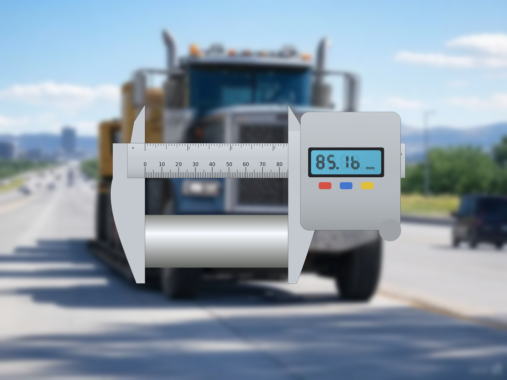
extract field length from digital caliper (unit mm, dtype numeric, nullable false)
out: 85.16 mm
